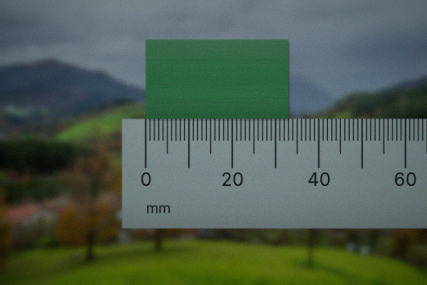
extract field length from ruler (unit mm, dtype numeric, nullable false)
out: 33 mm
